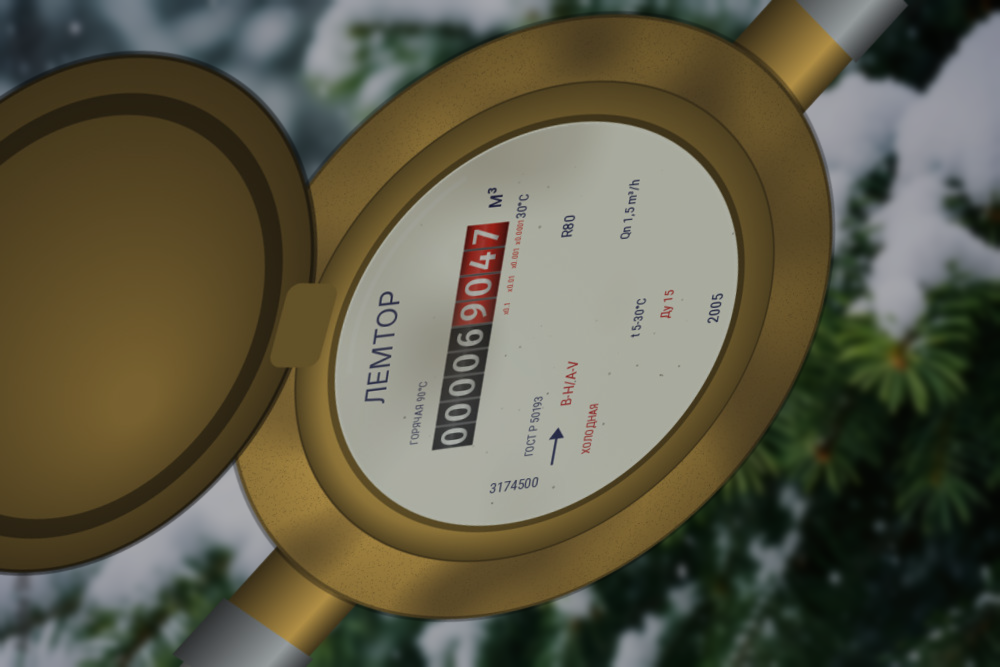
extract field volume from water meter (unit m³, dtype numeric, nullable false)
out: 6.9047 m³
